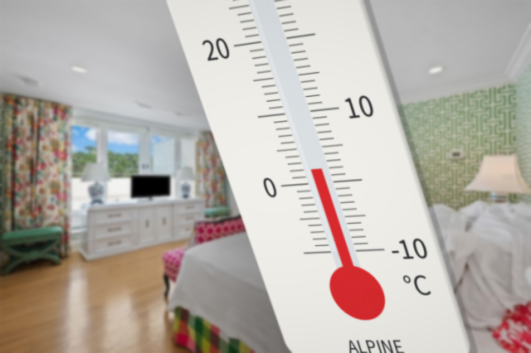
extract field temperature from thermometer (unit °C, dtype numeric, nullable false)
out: 2 °C
